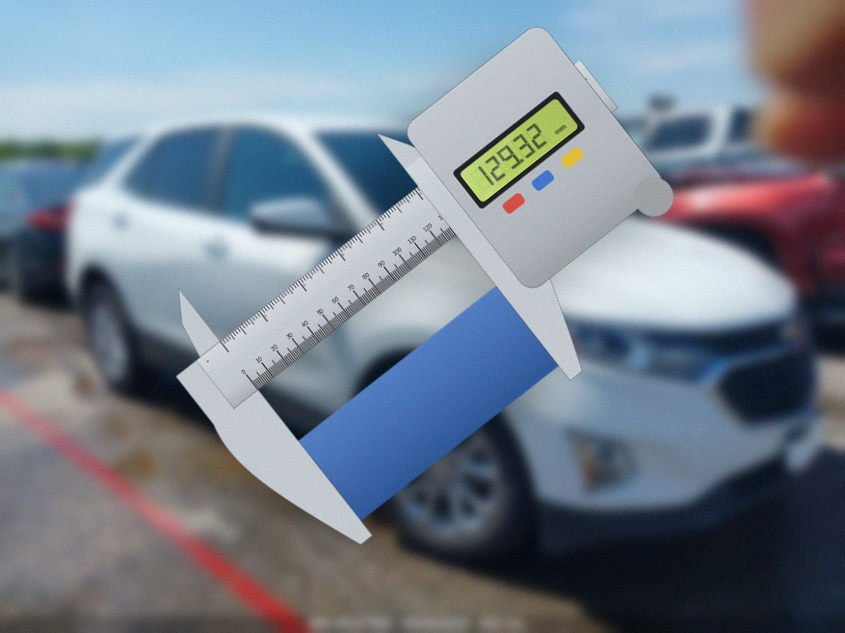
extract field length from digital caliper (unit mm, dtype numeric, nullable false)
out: 129.32 mm
